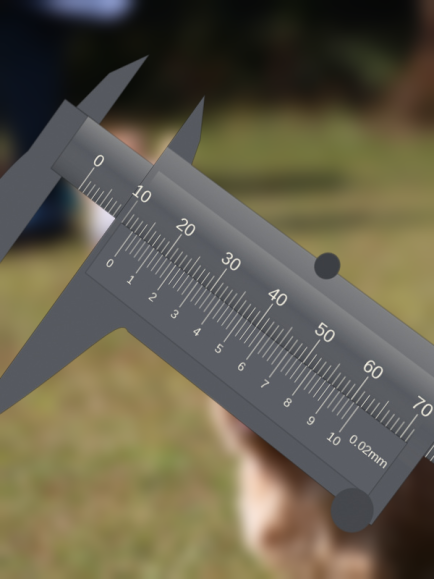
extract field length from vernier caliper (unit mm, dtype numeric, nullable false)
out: 12.6 mm
